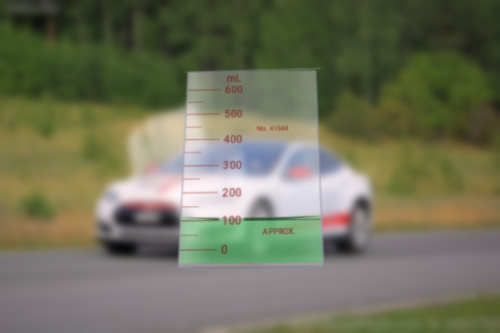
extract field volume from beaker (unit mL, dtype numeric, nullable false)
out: 100 mL
